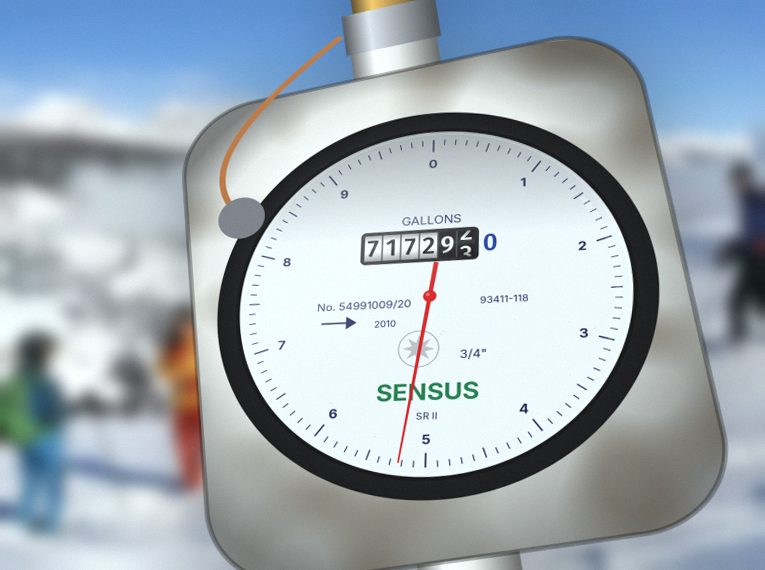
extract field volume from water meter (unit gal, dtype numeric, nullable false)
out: 7172925.2 gal
